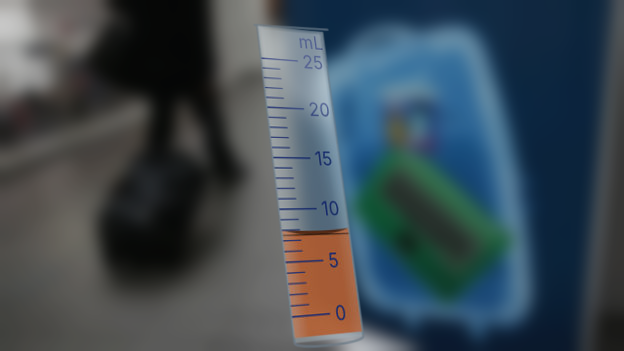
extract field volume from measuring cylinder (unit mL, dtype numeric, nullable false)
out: 7.5 mL
